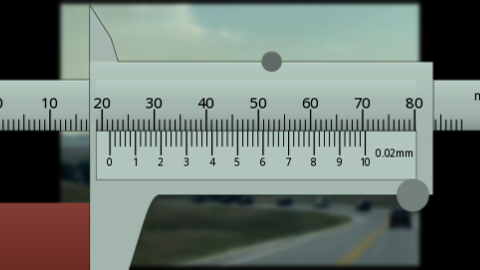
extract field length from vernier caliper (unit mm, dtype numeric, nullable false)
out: 21.5 mm
